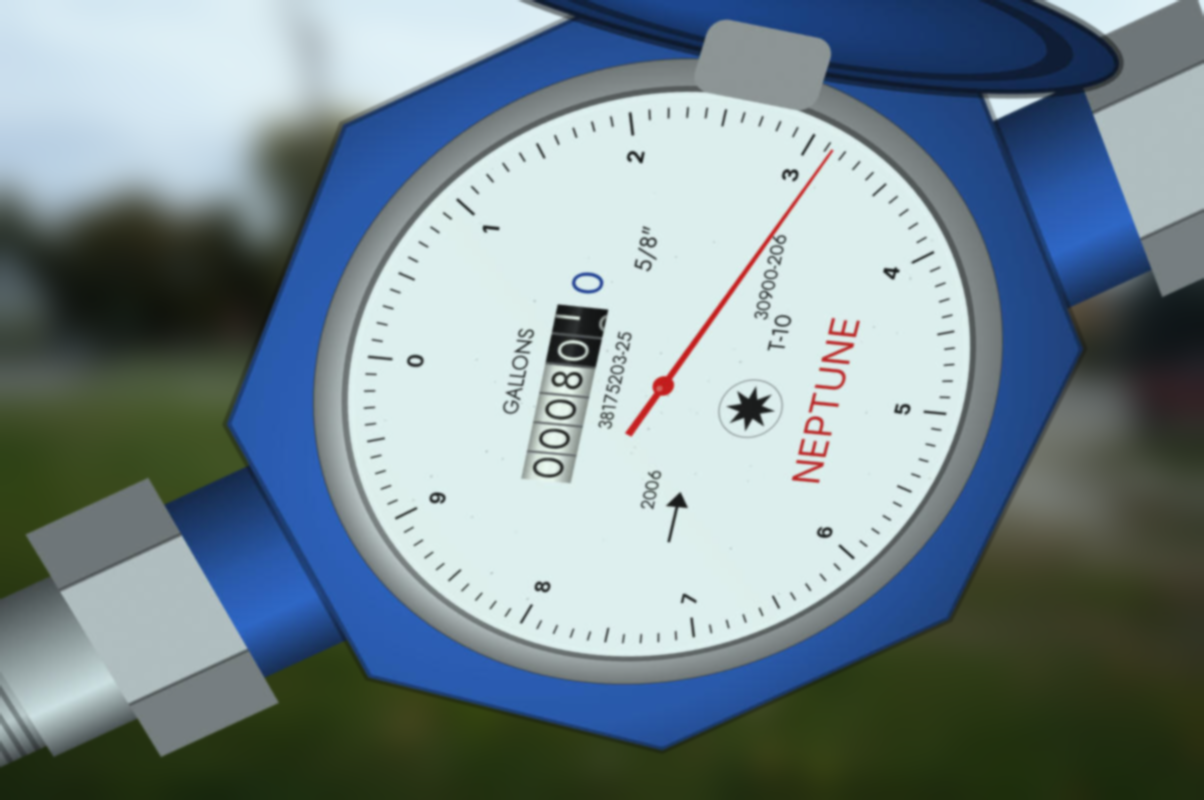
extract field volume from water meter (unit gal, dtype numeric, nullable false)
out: 8013.1 gal
